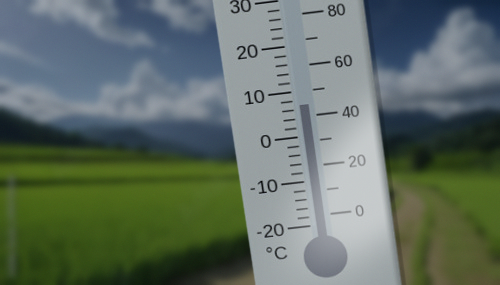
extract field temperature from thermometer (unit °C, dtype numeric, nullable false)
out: 7 °C
